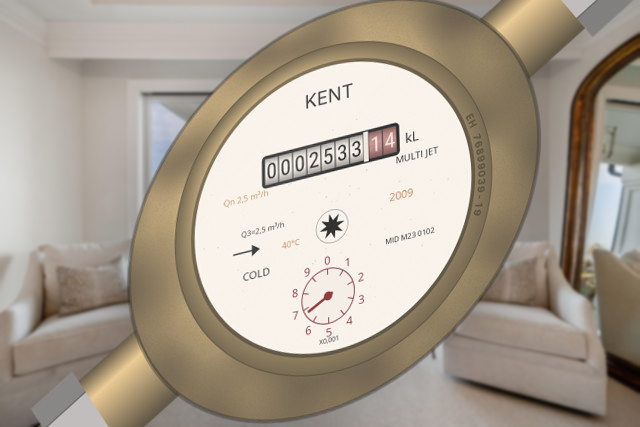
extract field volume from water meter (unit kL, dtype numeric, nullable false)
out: 2533.146 kL
